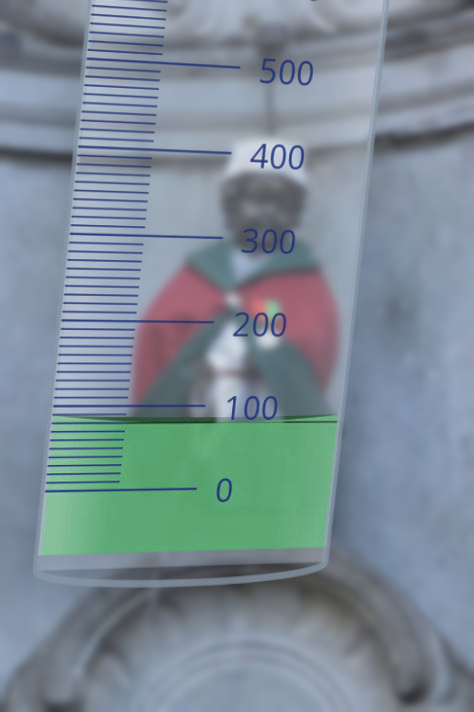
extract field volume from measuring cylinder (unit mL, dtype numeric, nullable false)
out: 80 mL
